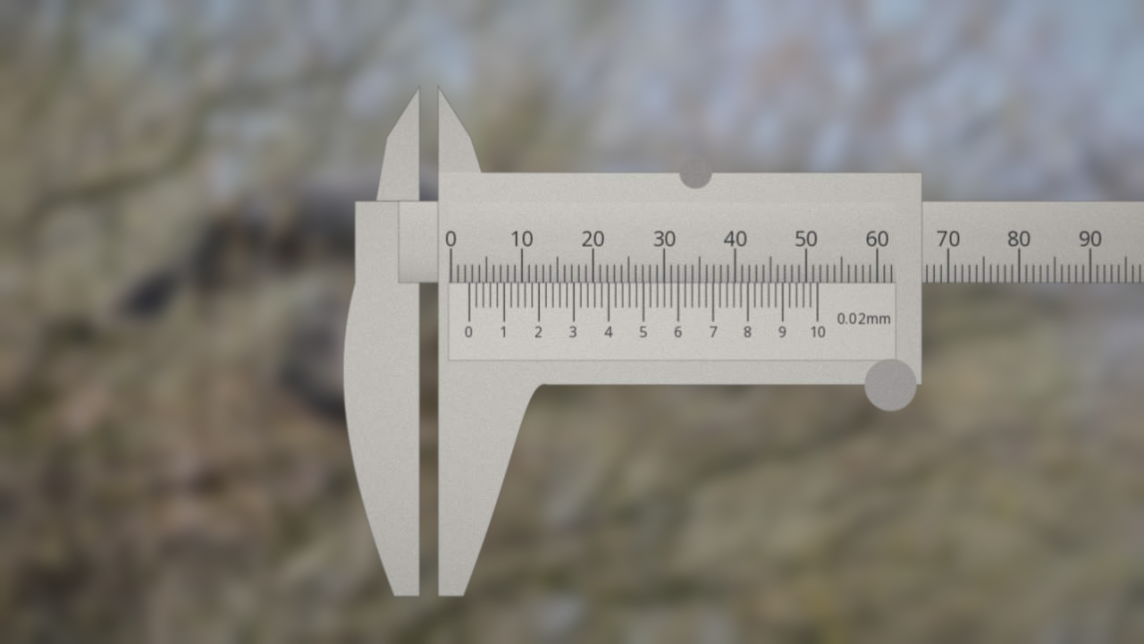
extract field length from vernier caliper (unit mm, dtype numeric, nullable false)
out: 2.6 mm
